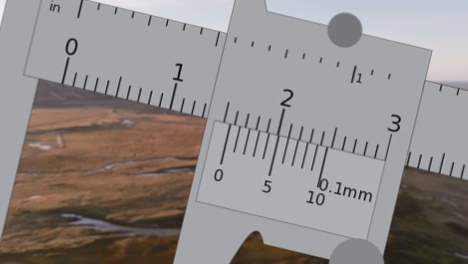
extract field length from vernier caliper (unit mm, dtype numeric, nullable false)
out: 15.6 mm
